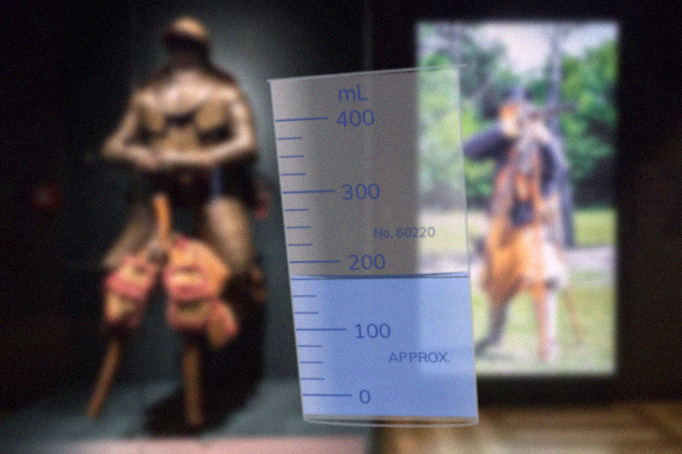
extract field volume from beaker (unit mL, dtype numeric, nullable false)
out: 175 mL
